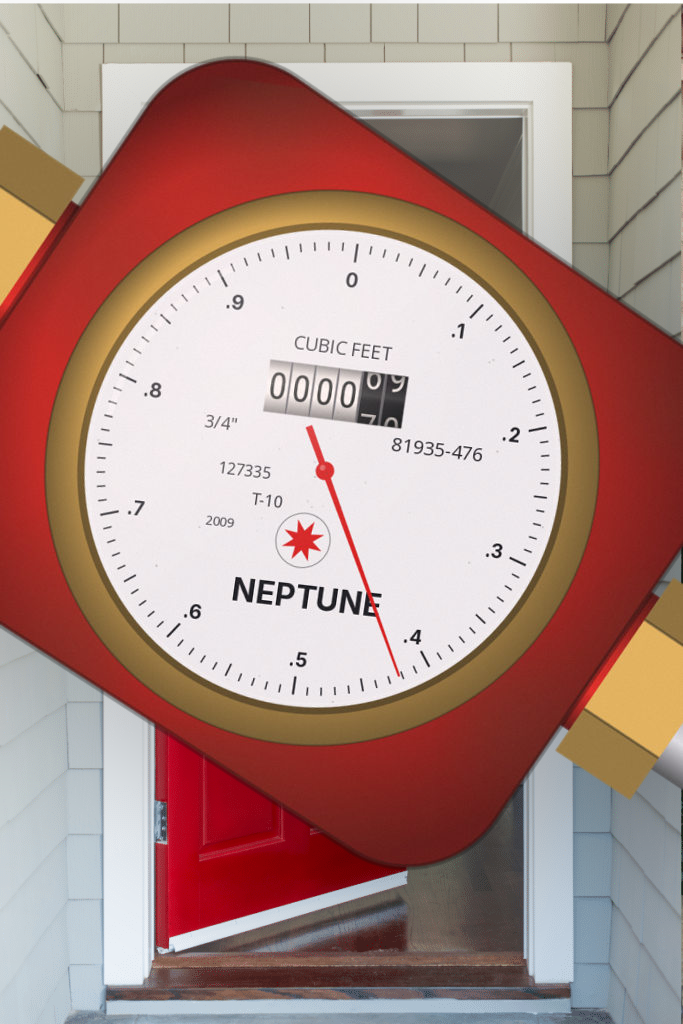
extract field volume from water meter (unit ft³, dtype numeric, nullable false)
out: 69.42 ft³
